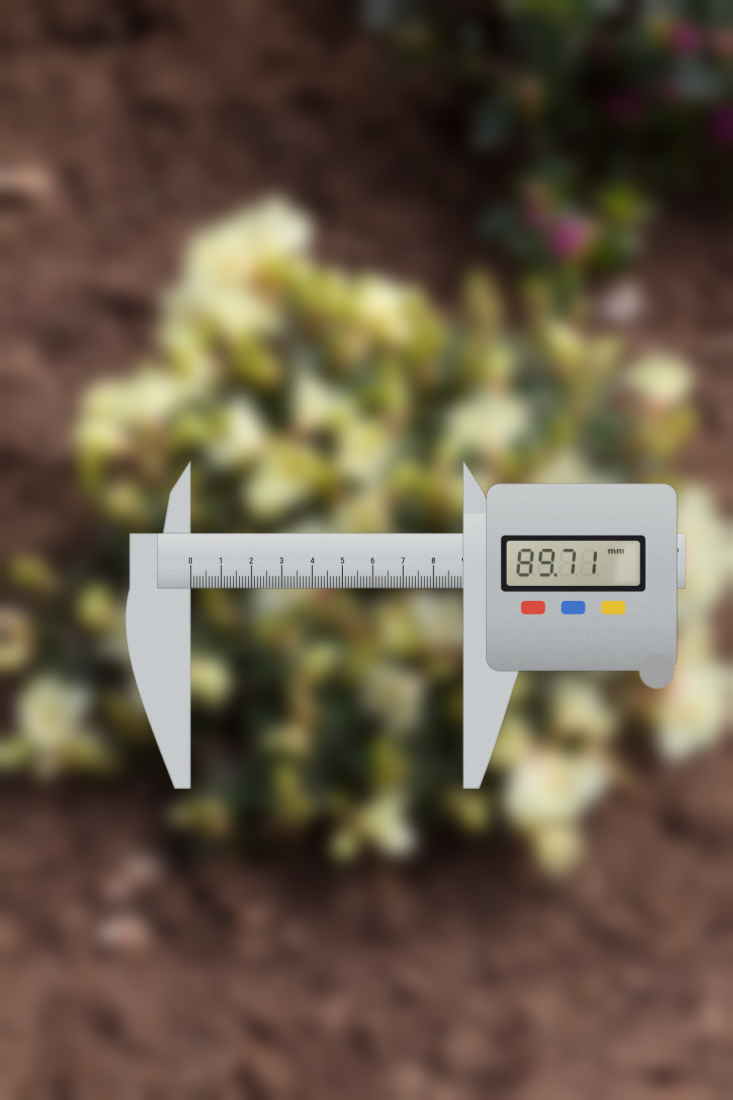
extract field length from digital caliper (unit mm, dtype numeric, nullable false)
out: 89.71 mm
